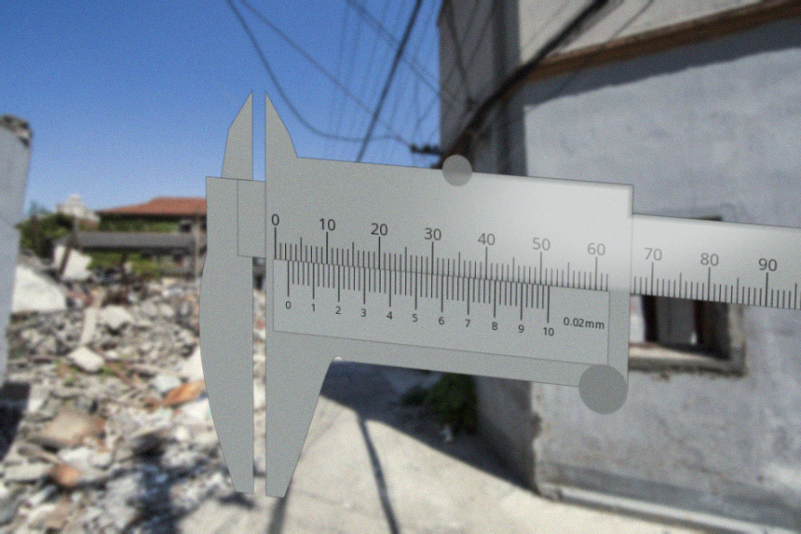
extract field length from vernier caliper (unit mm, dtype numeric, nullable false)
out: 2.5 mm
